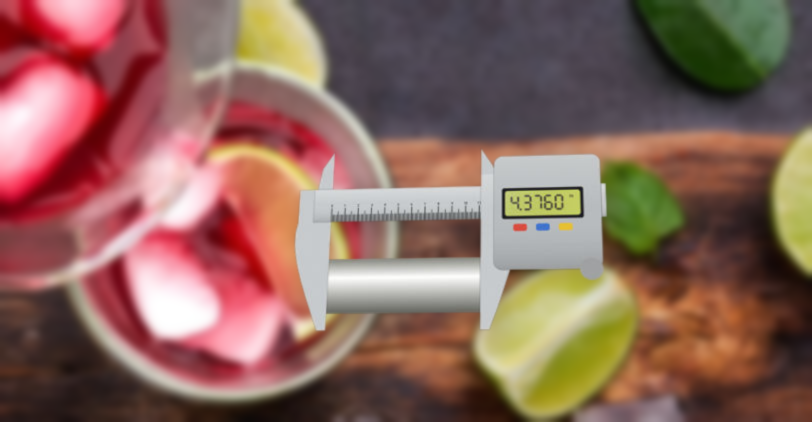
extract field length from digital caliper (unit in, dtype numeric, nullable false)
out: 4.3760 in
